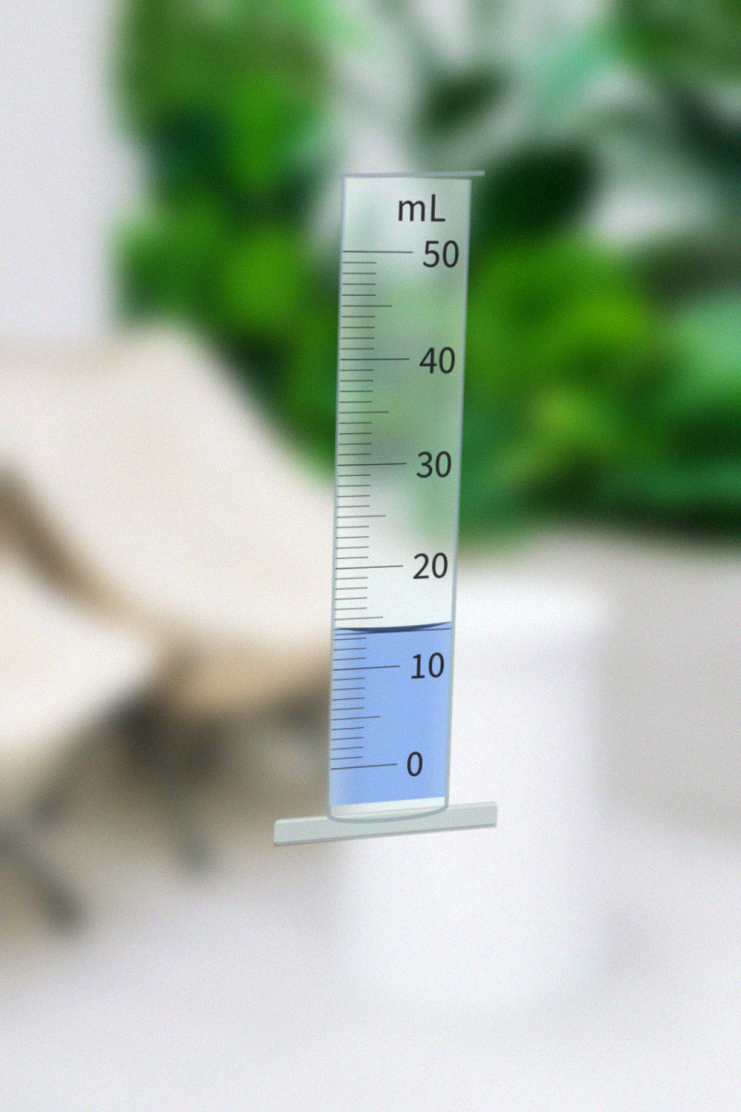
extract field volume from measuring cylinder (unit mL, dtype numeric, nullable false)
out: 13.5 mL
